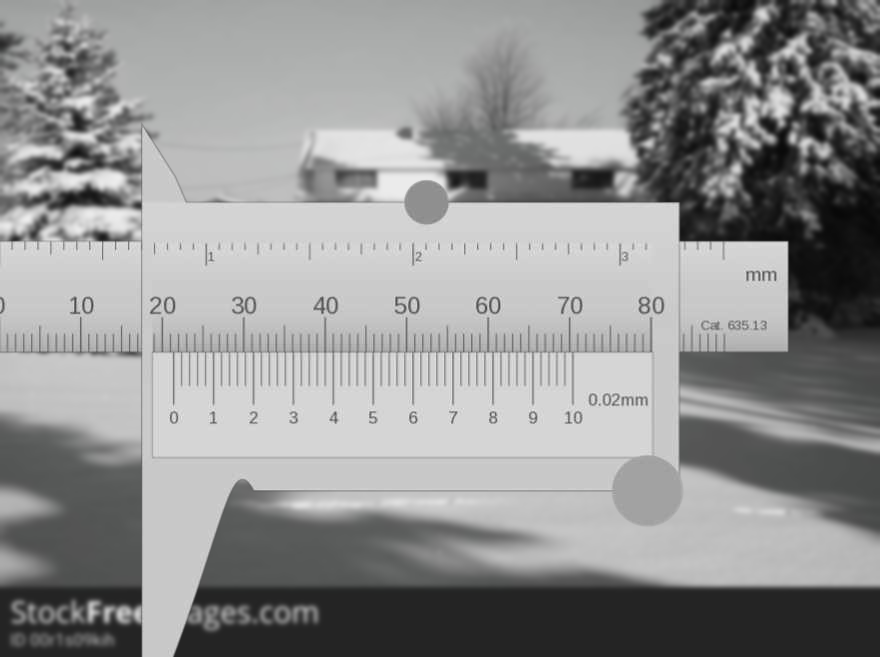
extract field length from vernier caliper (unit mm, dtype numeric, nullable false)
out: 21.4 mm
